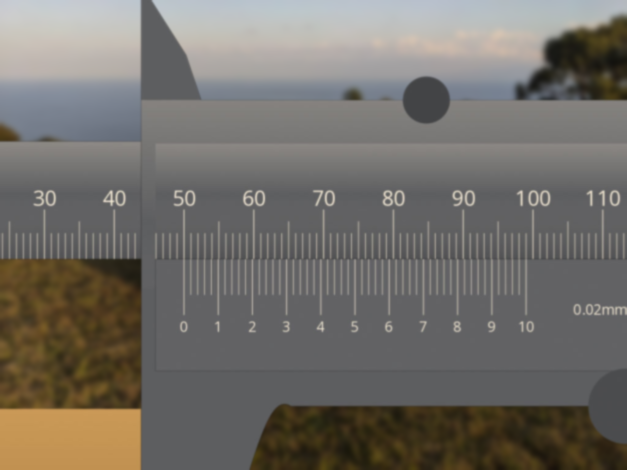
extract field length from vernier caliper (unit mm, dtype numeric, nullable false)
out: 50.0 mm
